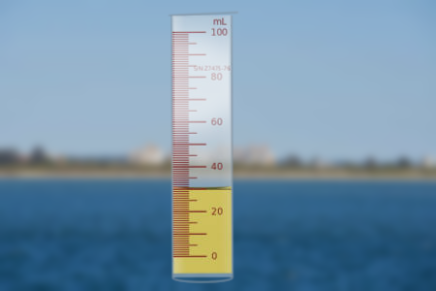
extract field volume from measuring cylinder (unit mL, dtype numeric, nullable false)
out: 30 mL
